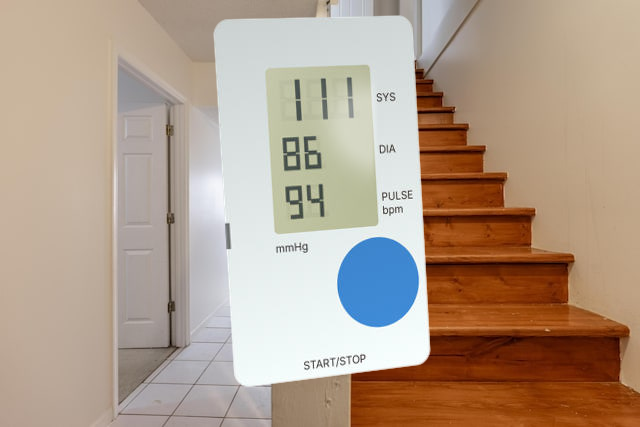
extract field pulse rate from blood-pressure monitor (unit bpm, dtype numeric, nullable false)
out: 94 bpm
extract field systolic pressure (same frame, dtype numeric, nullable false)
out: 111 mmHg
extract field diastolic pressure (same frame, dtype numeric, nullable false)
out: 86 mmHg
